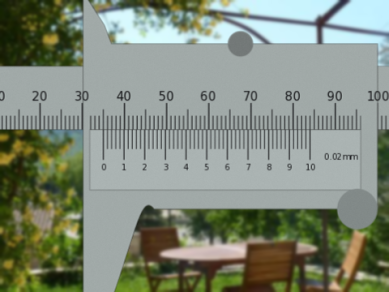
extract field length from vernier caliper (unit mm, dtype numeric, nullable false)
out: 35.0 mm
